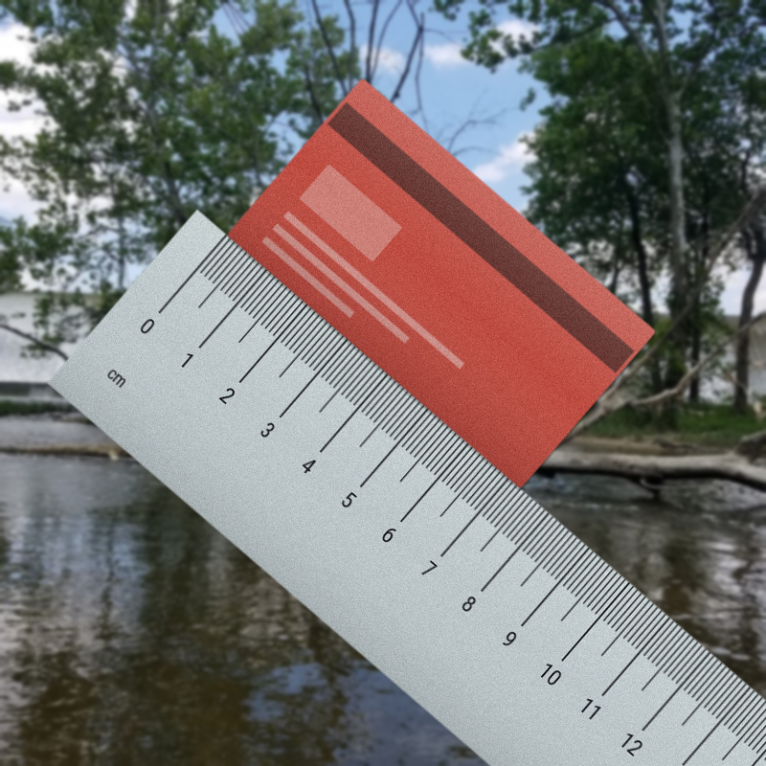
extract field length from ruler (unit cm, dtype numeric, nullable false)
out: 7.3 cm
